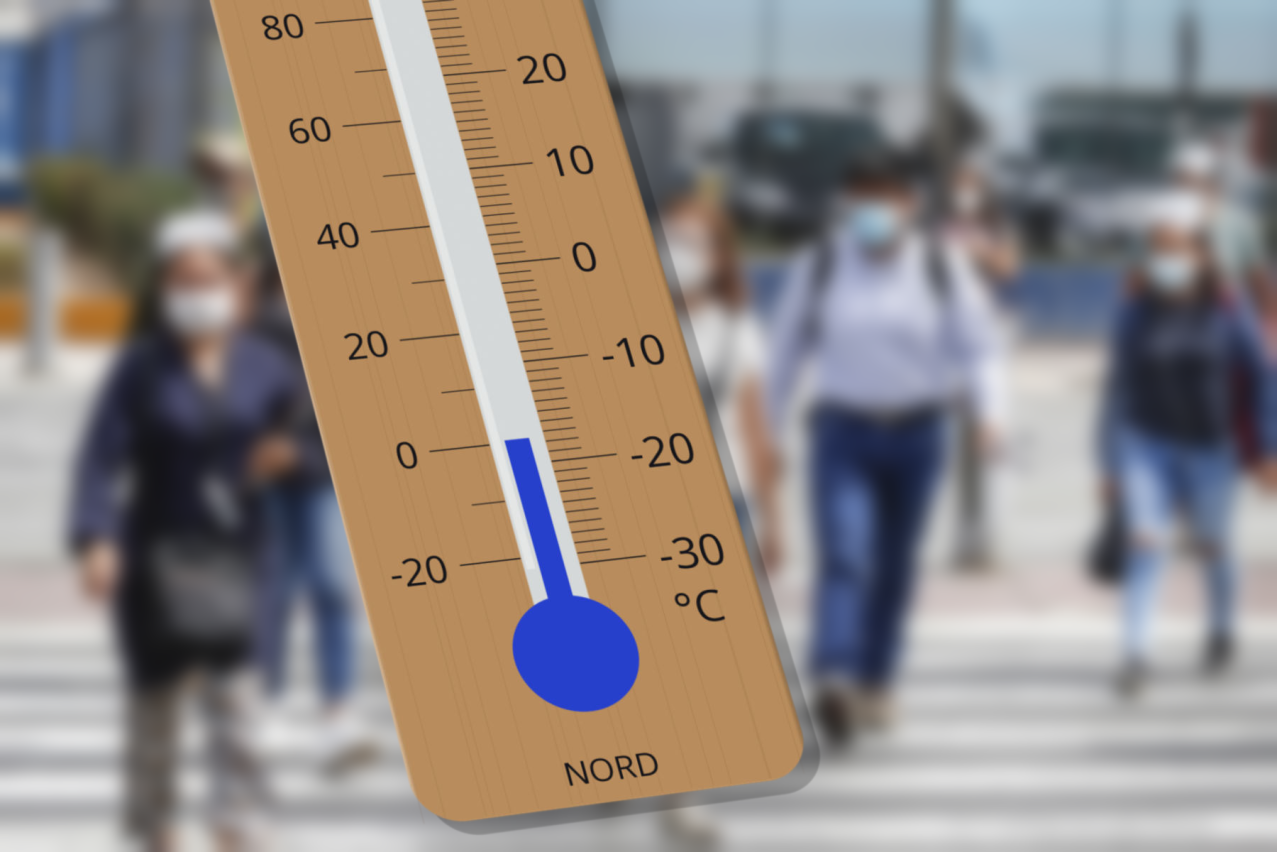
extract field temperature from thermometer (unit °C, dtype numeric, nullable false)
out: -17.5 °C
